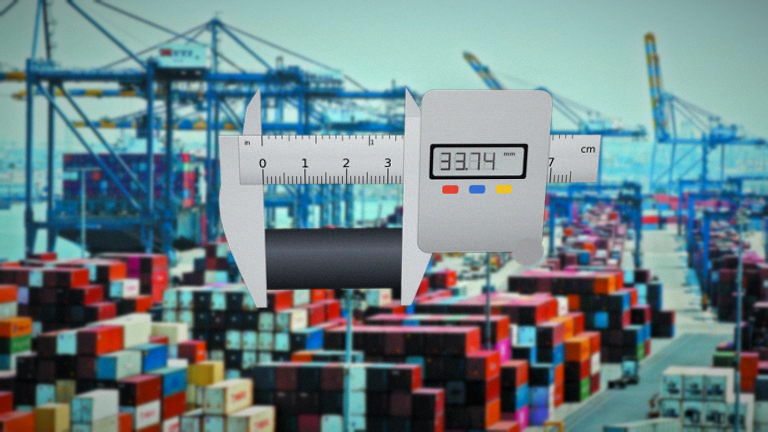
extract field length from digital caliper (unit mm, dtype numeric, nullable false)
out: 33.74 mm
